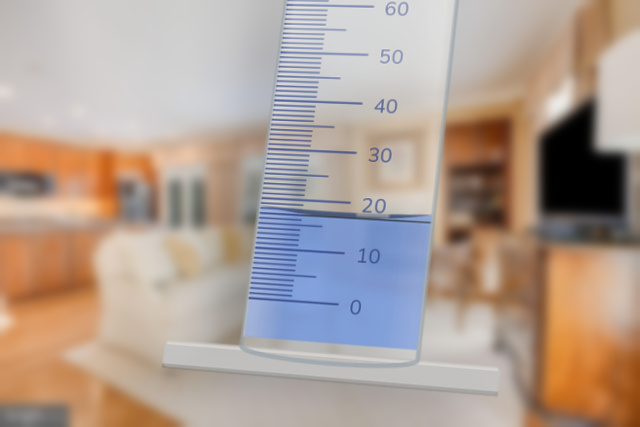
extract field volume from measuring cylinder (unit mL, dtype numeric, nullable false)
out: 17 mL
